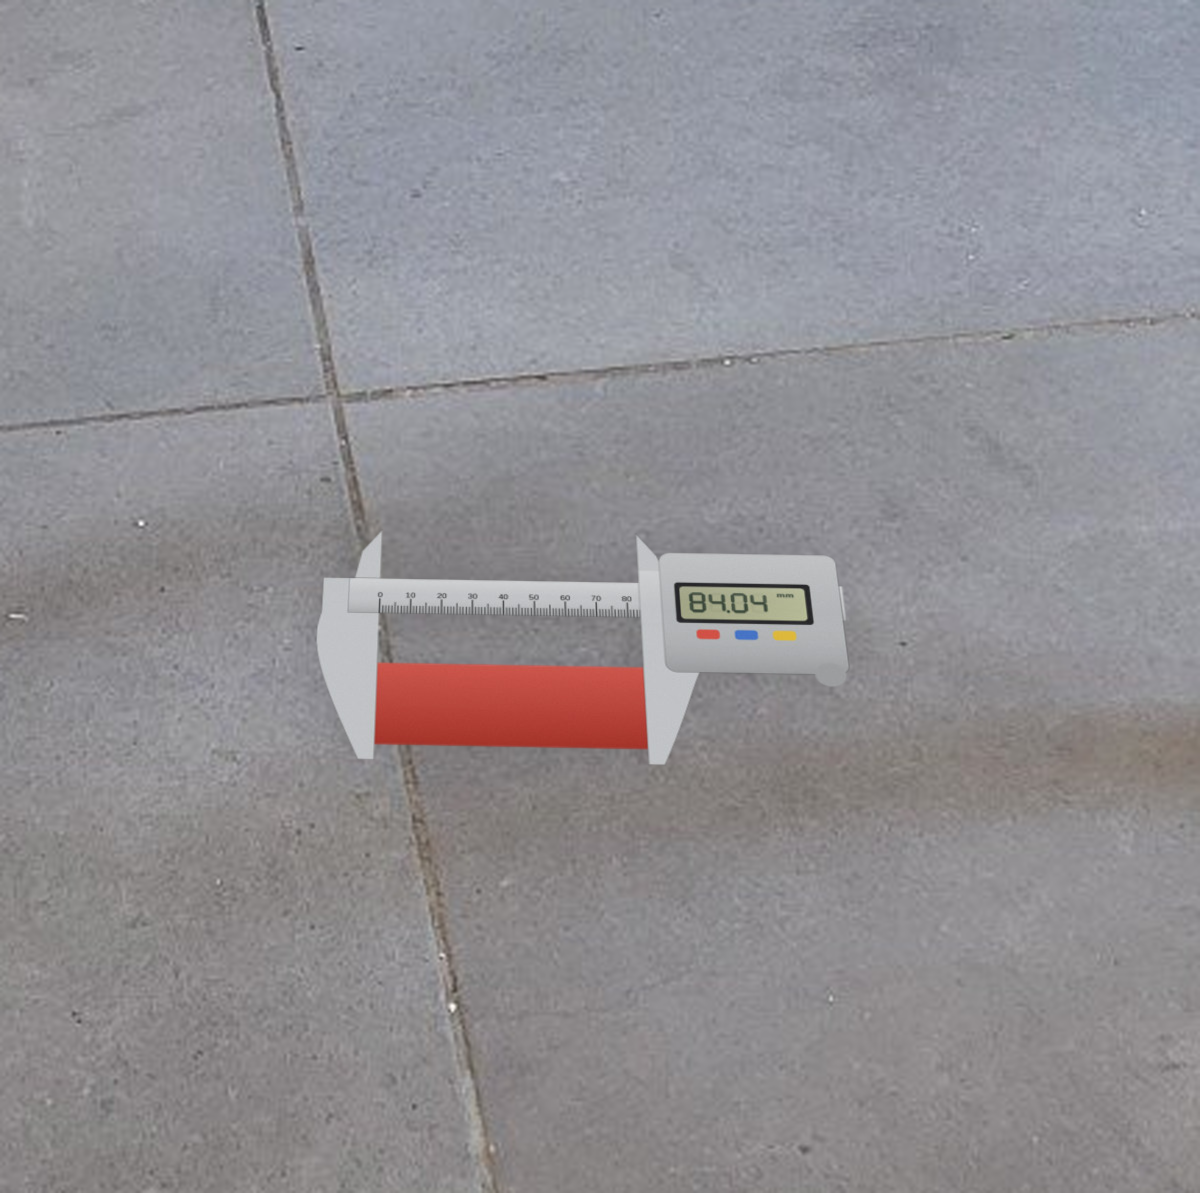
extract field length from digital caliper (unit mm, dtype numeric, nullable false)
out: 84.04 mm
